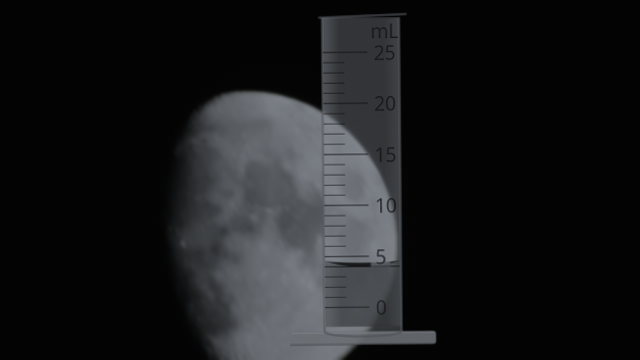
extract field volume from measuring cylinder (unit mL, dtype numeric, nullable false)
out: 4 mL
